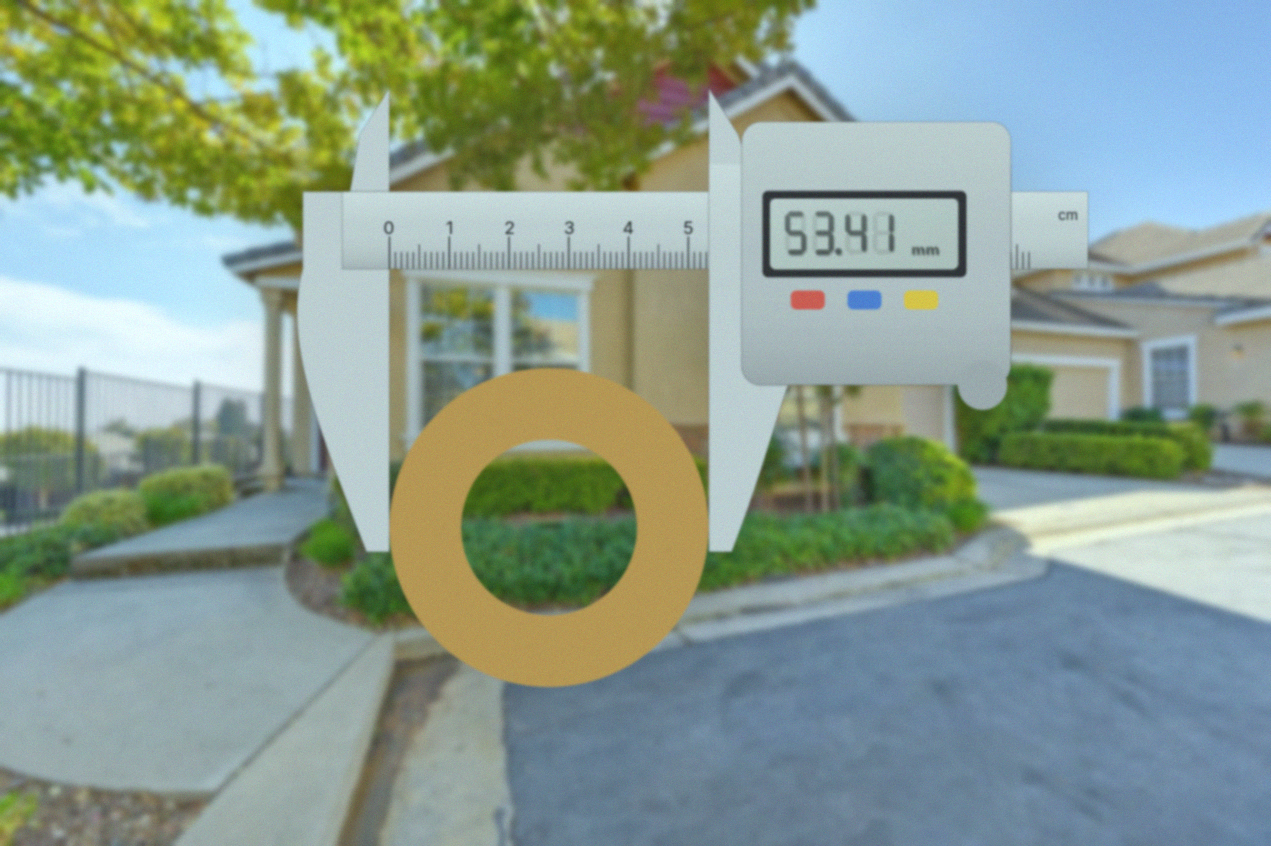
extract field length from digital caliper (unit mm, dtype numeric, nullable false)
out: 53.41 mm
